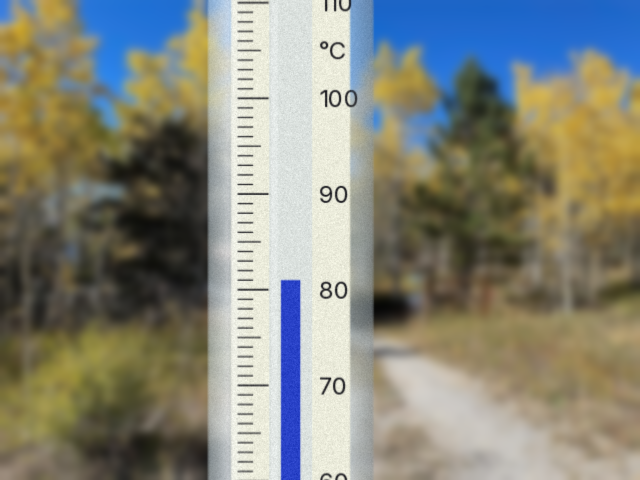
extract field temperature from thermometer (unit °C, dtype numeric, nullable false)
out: 81 °C
